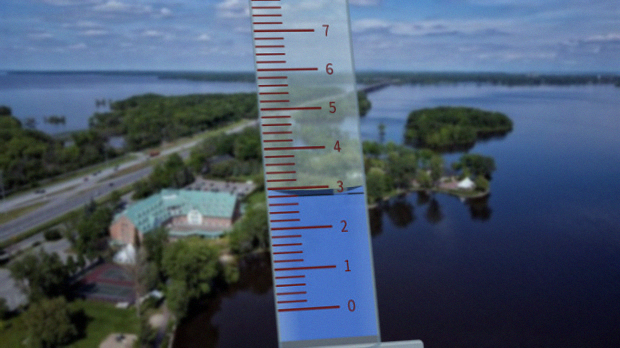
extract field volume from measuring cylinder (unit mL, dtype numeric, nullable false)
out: 2.8 mL
